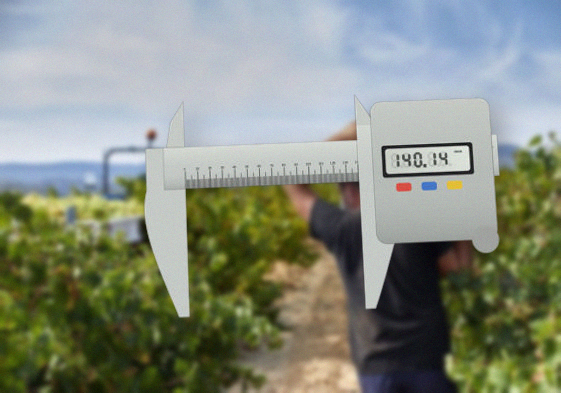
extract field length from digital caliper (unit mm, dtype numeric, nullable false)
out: 140.14 mm
